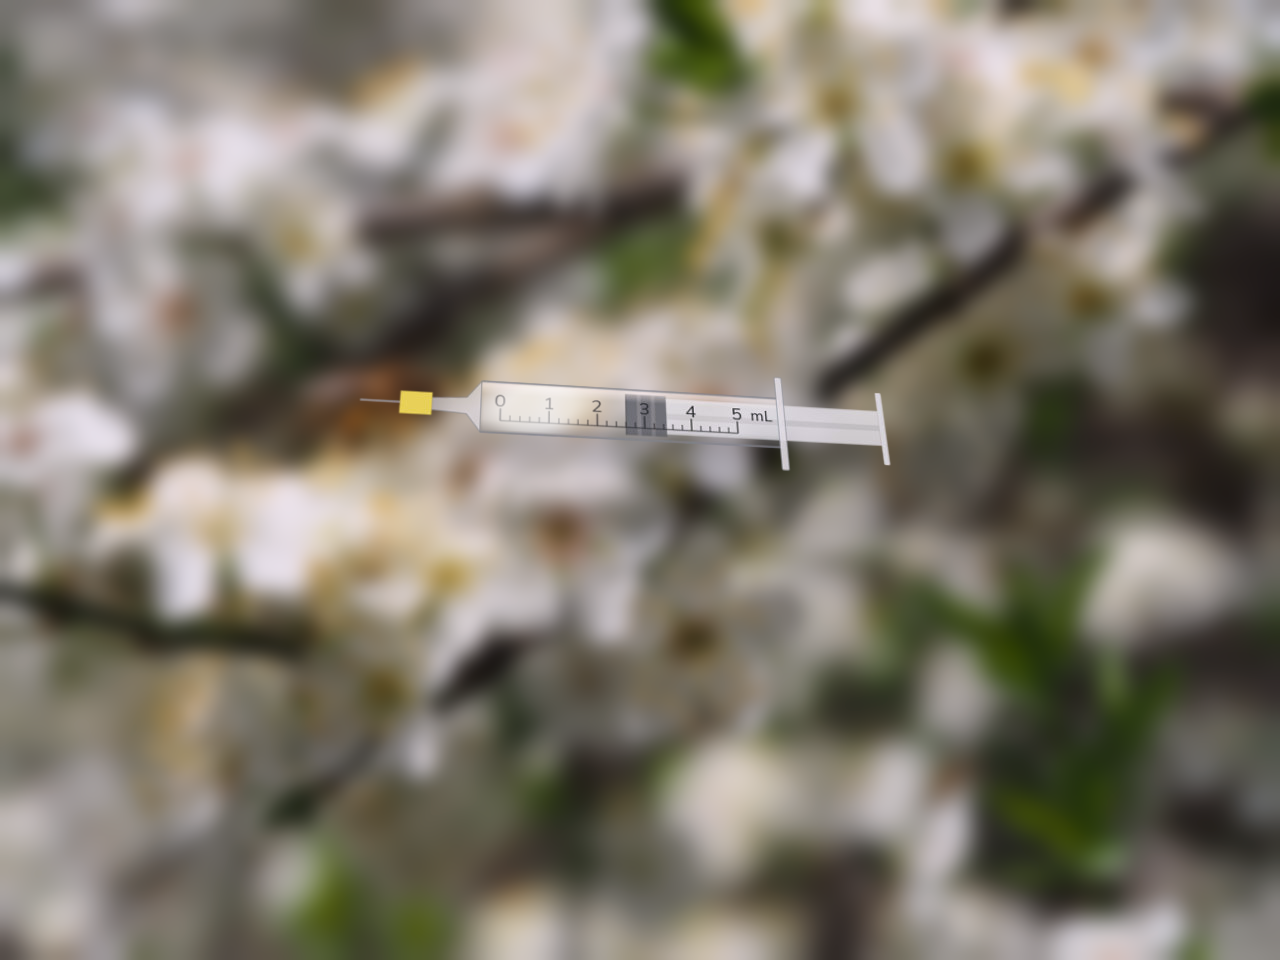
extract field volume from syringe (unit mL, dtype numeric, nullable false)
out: 2.6 mL
